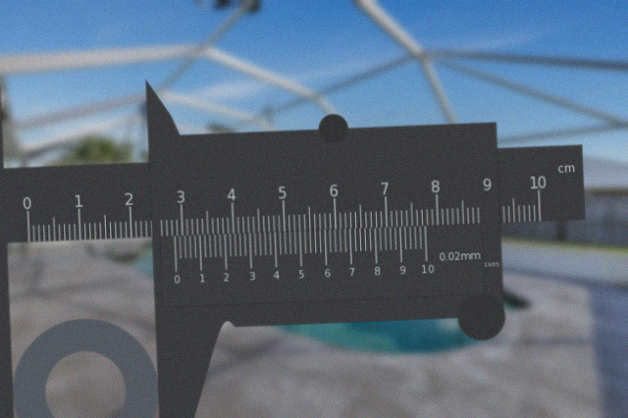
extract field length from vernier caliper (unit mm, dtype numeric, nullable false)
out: 28.5 mm
